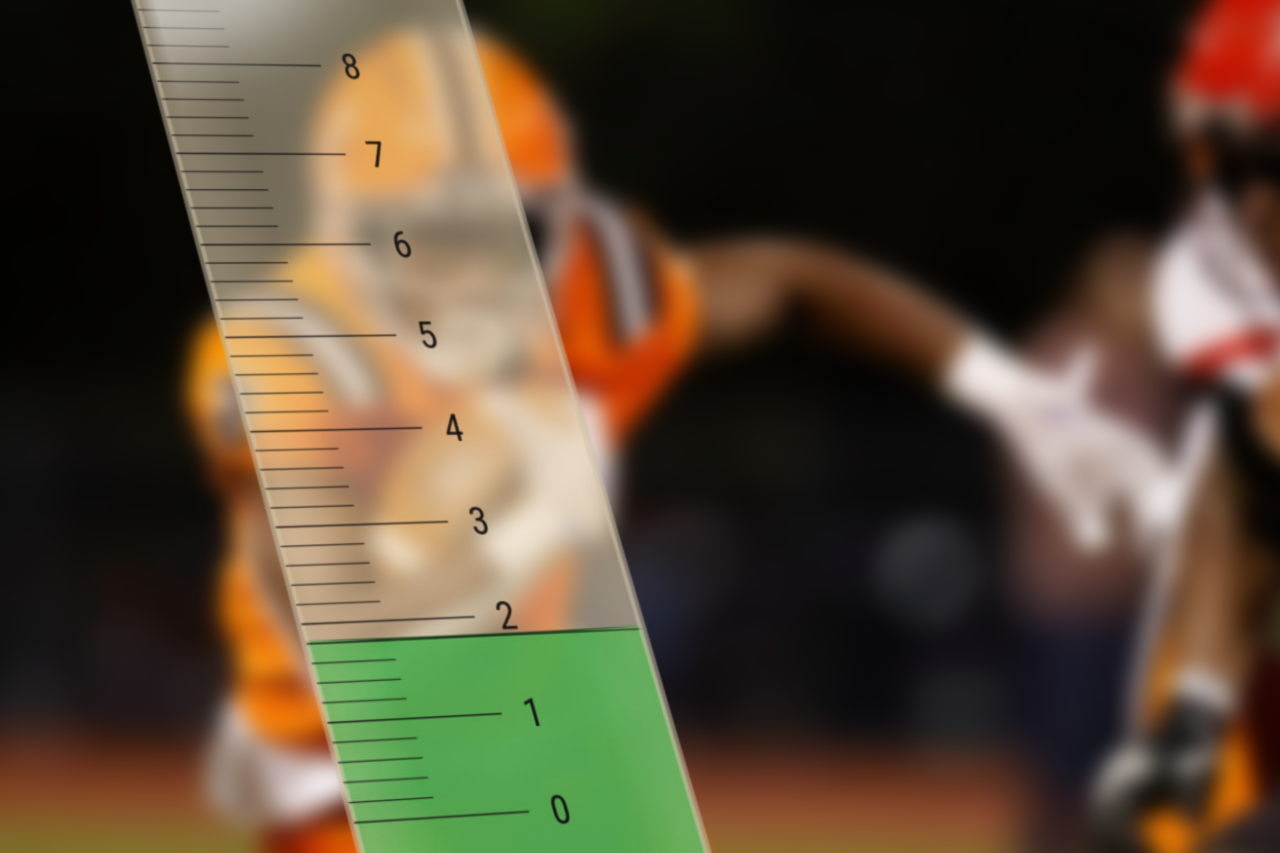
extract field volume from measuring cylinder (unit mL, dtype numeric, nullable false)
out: 1.8 mL
